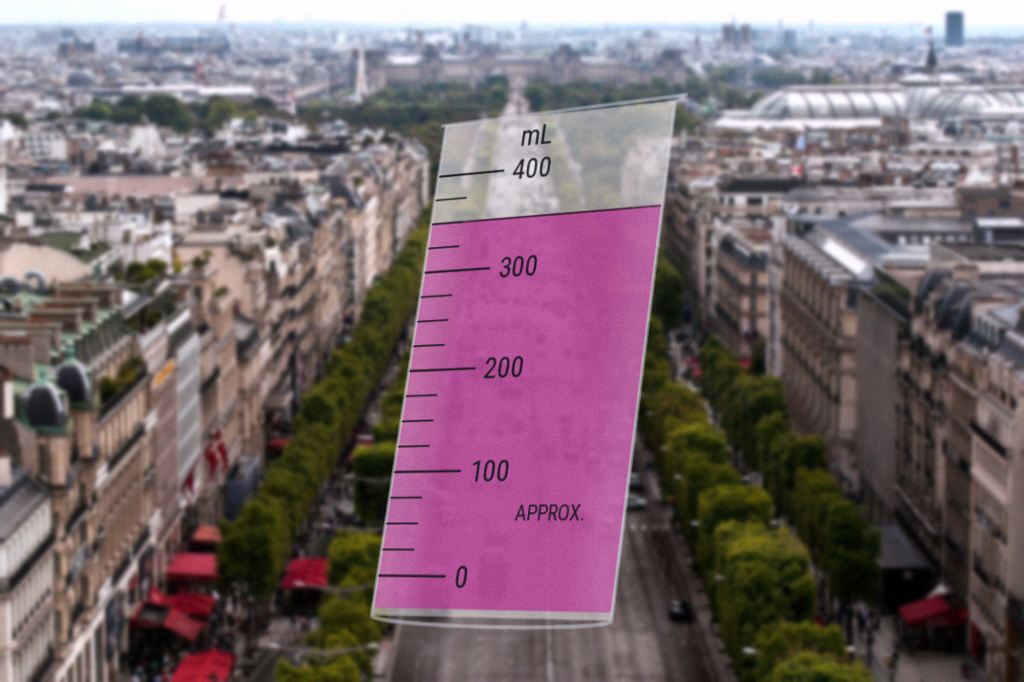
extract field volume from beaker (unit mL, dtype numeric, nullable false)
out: 350 mL
